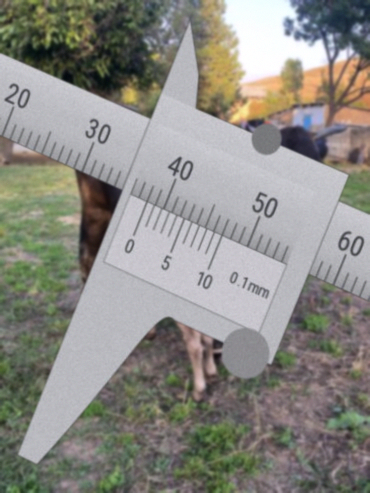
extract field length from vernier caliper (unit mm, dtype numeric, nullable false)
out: 38.0 mm
